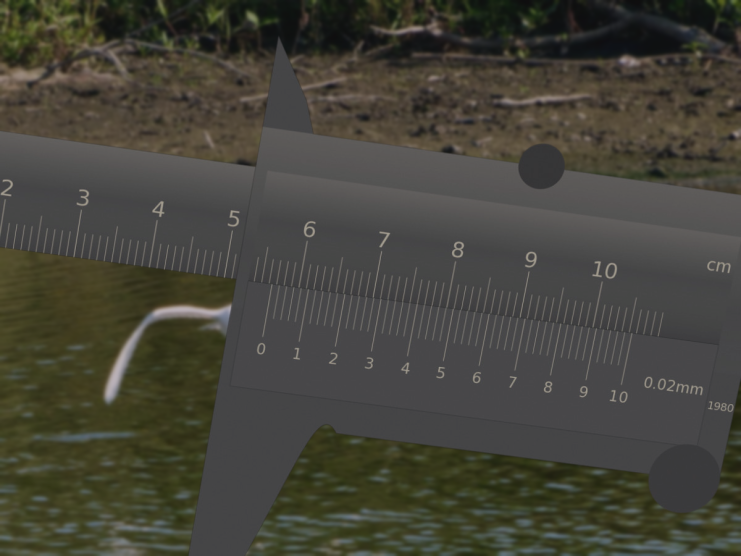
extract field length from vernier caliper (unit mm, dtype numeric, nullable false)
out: 56.4 mm
